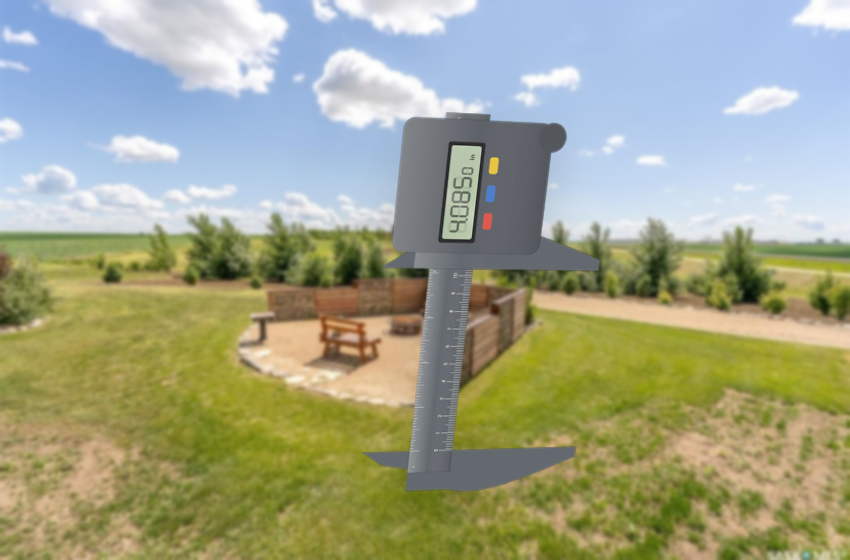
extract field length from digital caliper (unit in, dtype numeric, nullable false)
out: 4.0850 in
